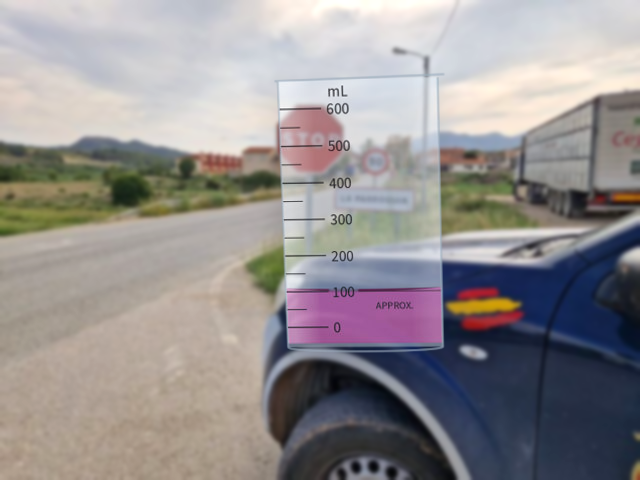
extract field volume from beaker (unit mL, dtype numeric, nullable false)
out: 100 mL
